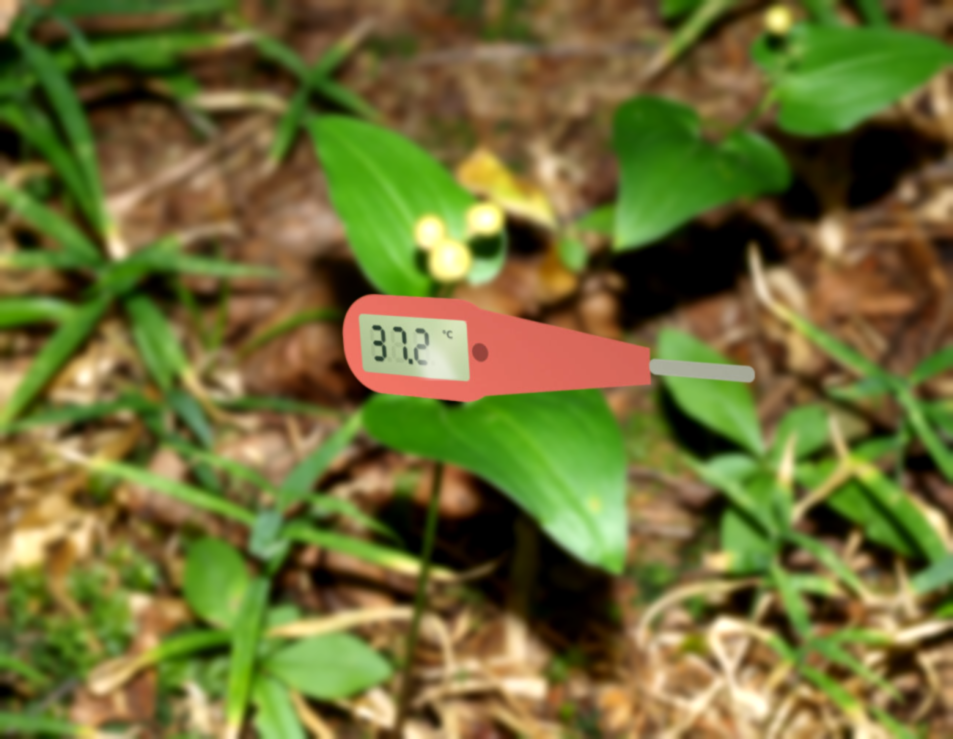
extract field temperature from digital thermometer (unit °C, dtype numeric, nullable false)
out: 37.2 °C
